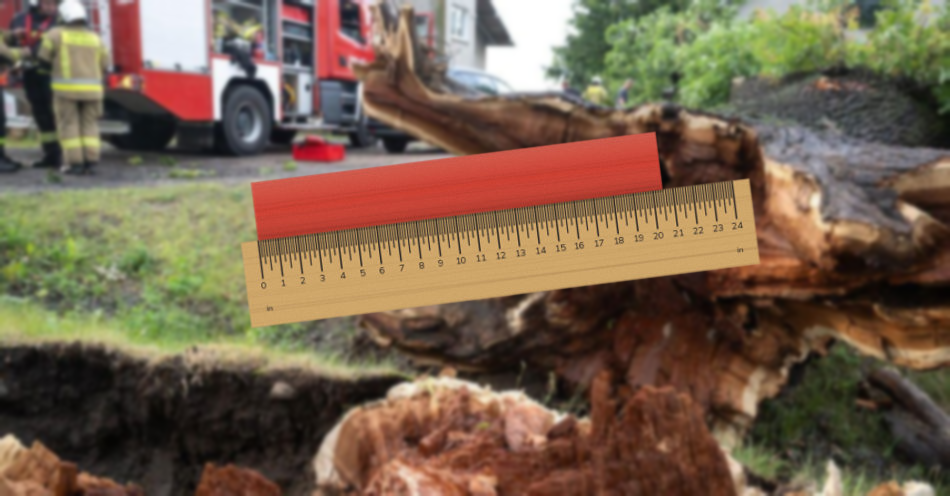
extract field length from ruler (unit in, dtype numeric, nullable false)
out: 20.5 in
